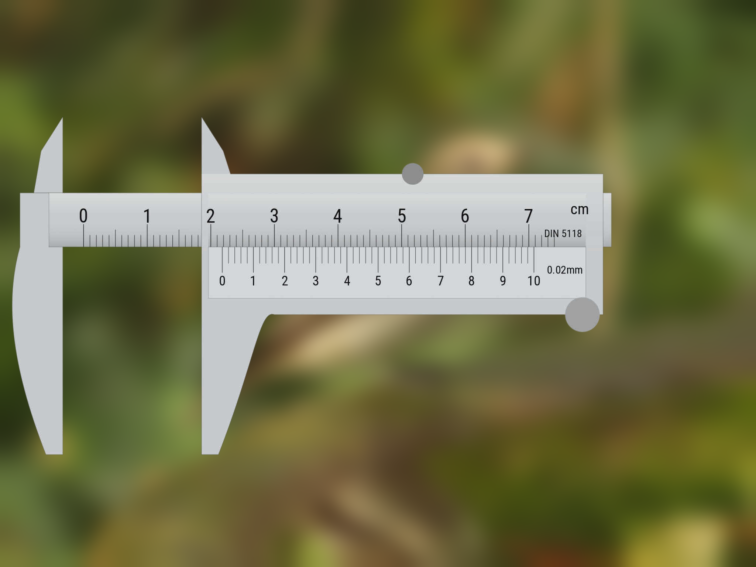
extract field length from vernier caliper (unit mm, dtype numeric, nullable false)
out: 21.8 mm
